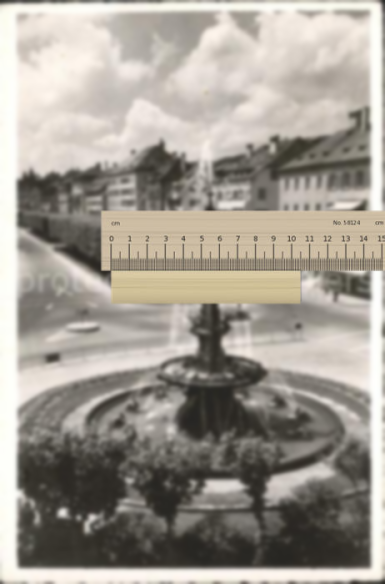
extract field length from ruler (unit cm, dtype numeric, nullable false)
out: 10.5 cm
